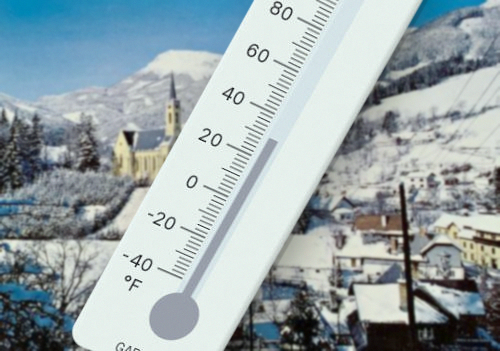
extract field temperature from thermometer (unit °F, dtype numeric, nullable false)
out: 30 °F
